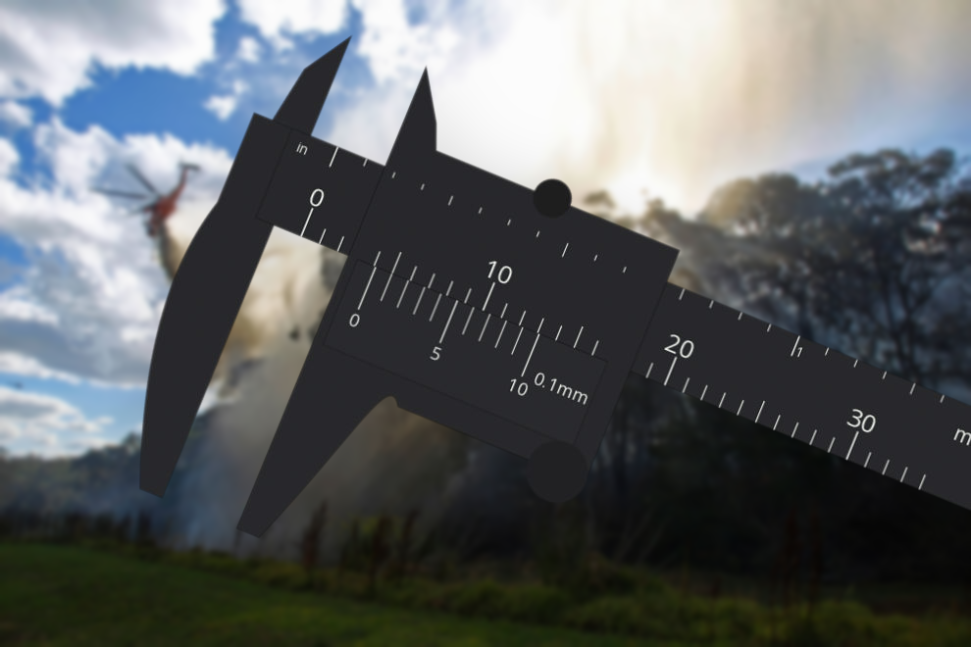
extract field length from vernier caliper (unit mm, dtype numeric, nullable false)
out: 4.1 mm
